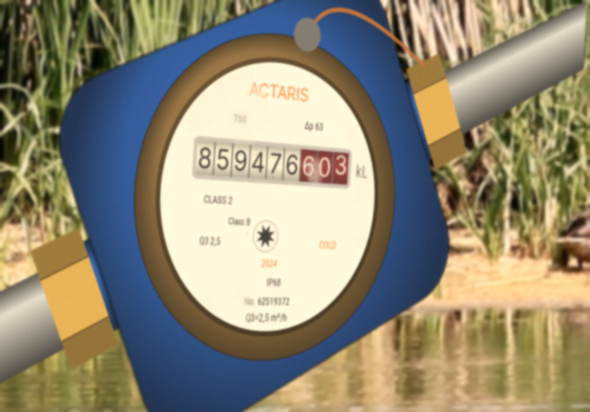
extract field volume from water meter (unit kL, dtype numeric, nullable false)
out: 859476.603 kL
